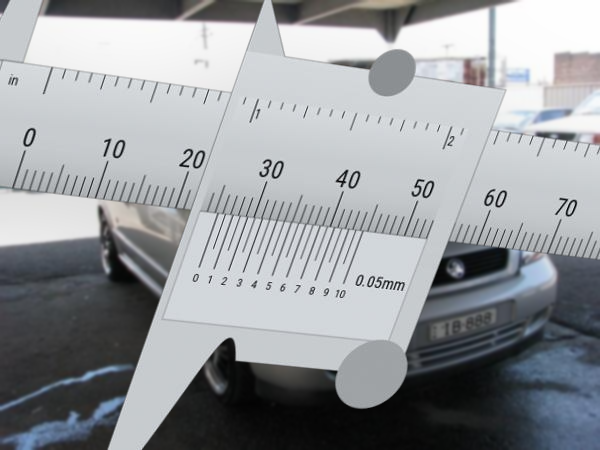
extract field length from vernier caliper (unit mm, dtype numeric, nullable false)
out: 25.4 mm
